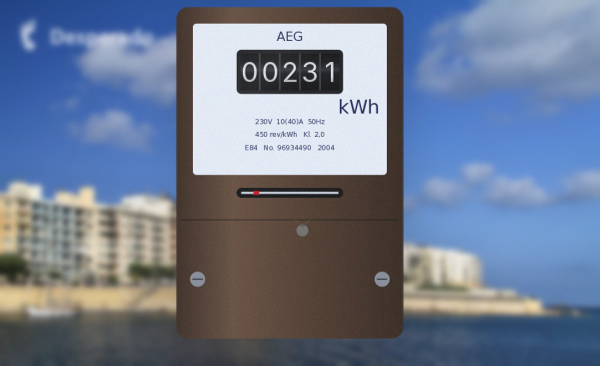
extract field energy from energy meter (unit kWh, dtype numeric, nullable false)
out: 231 kWh
